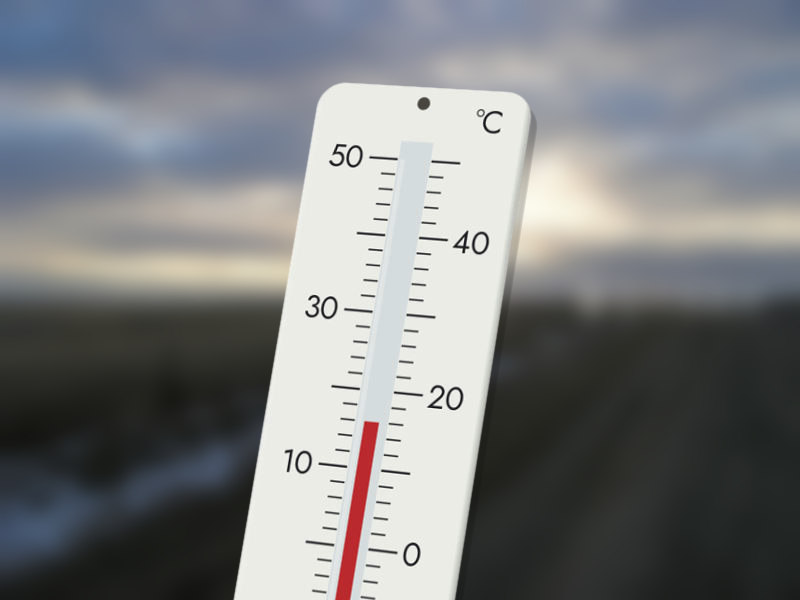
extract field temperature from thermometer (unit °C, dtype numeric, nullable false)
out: 16 °C
